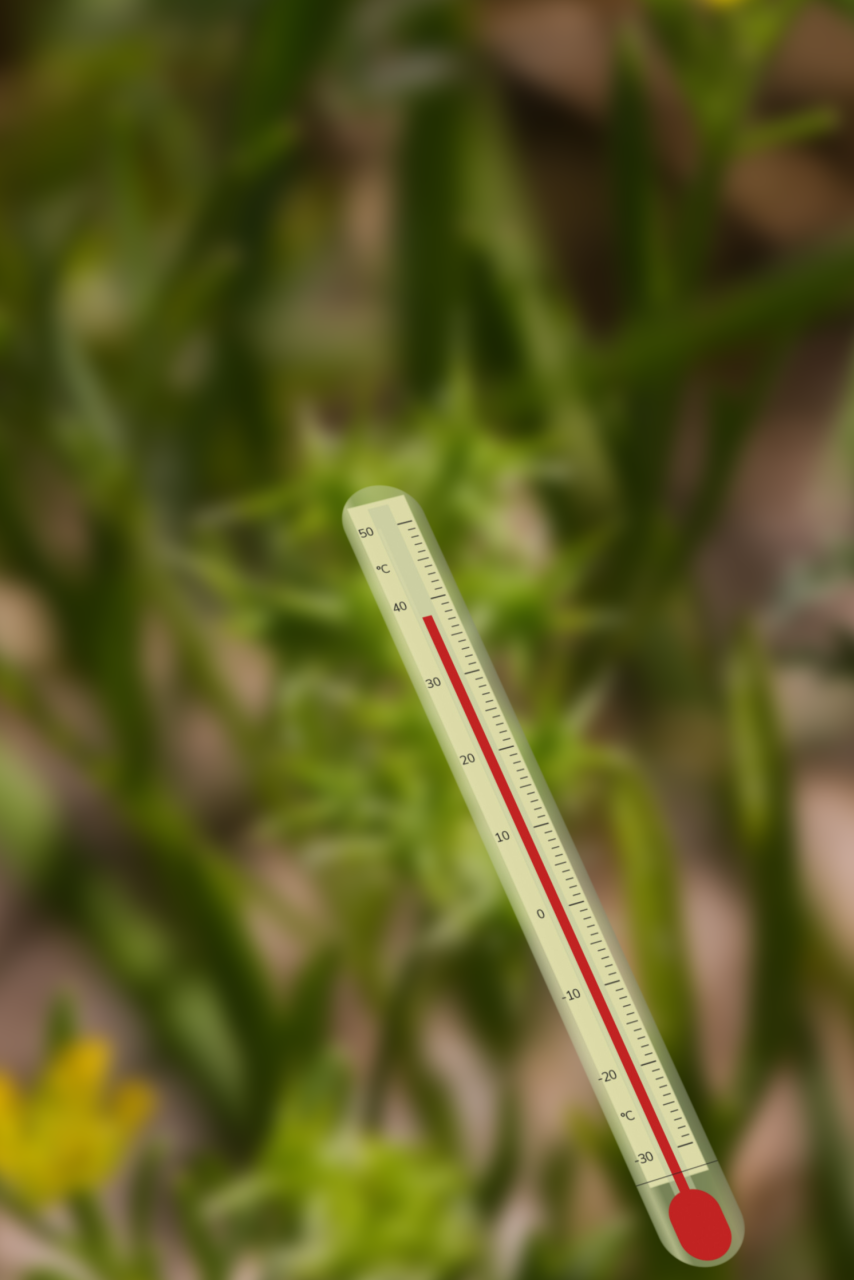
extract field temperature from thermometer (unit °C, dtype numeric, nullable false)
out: 38 °C
